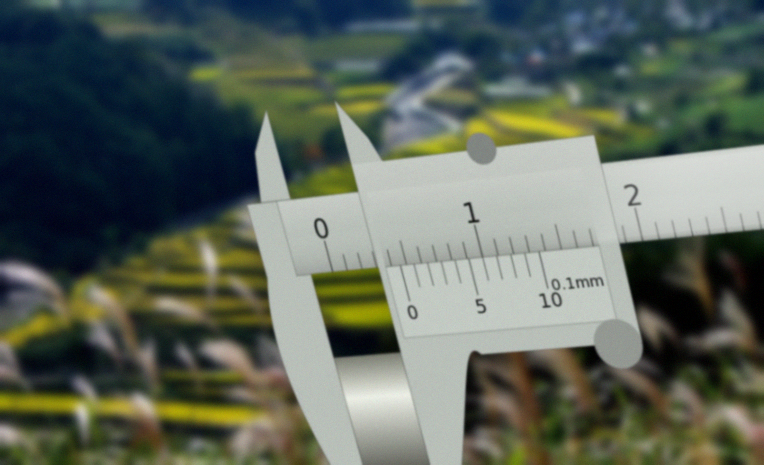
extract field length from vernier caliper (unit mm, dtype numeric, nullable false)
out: 4.6 mm
